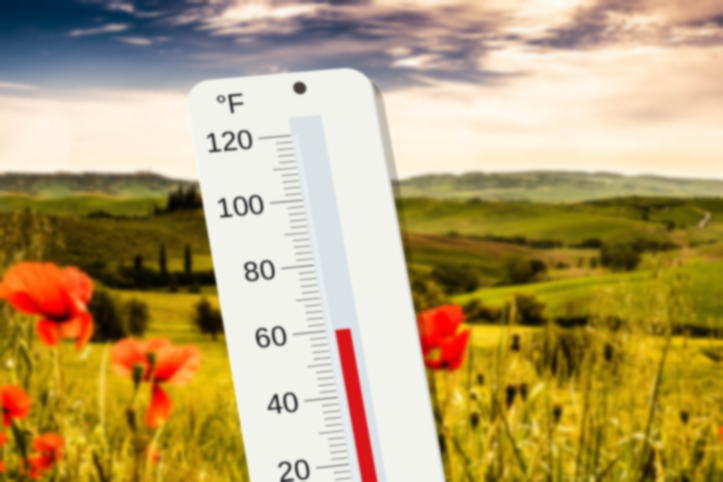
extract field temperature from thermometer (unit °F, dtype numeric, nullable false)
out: 60 °F
